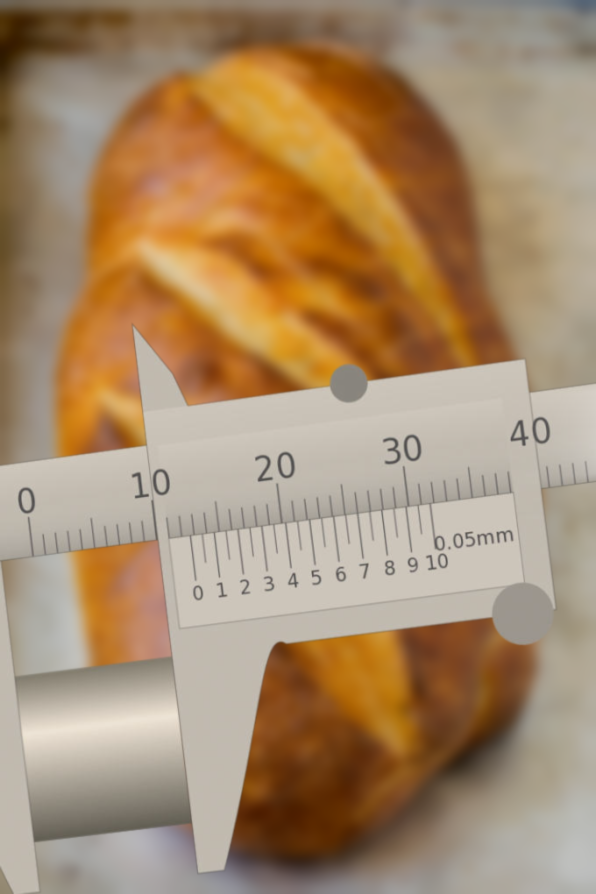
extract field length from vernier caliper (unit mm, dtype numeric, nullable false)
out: 12.7 mm
